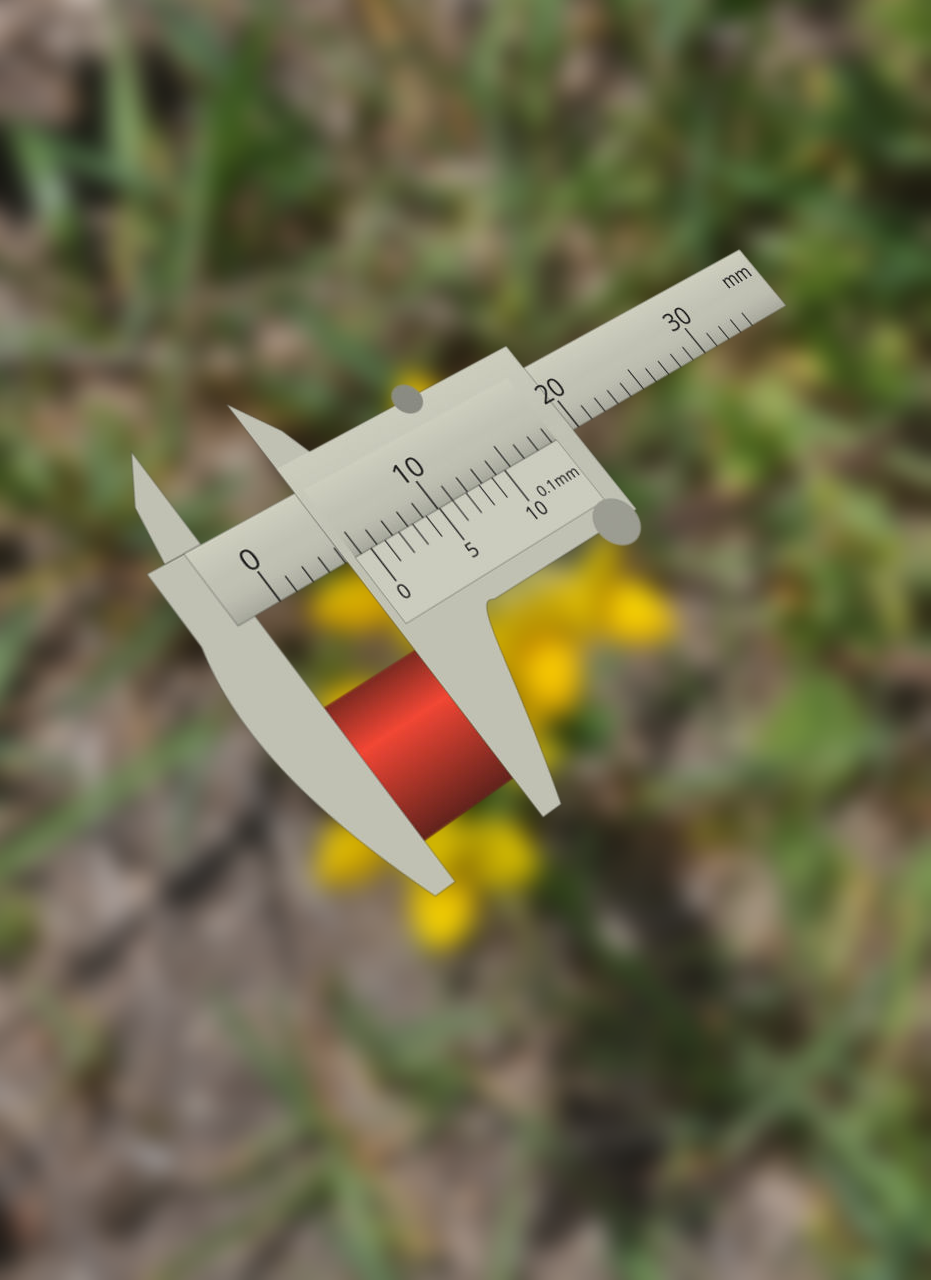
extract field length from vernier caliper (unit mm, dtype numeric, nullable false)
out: 5.6 mm
